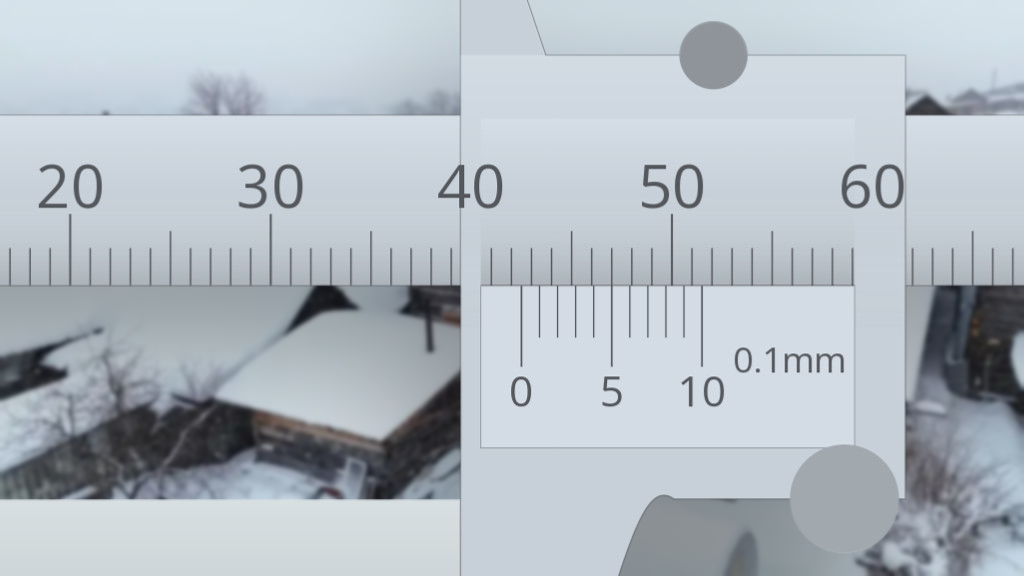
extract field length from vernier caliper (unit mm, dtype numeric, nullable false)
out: 42.5 mm
